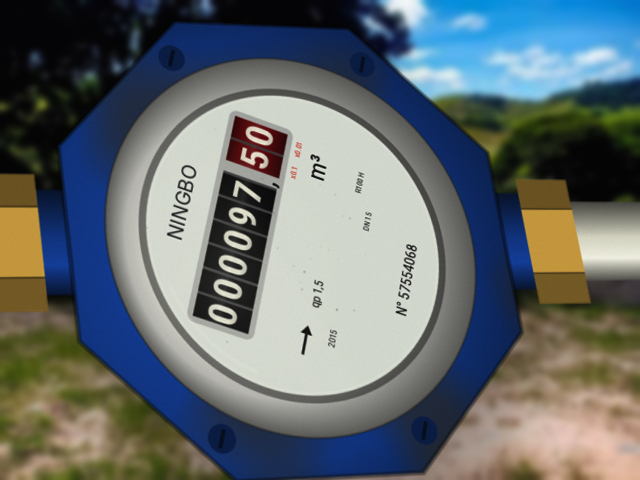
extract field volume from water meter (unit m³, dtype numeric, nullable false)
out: 97.50 m³
